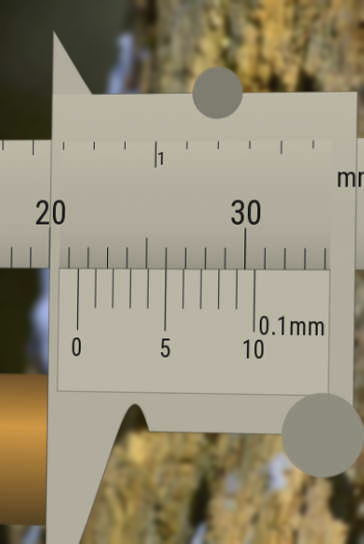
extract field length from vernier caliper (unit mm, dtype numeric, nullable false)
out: 21.5 mm
